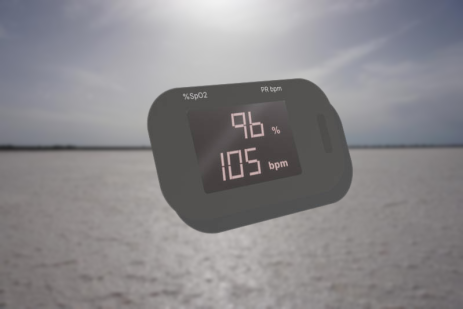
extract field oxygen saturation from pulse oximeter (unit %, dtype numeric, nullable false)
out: 96 %
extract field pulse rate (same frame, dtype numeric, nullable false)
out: 105 bpm
